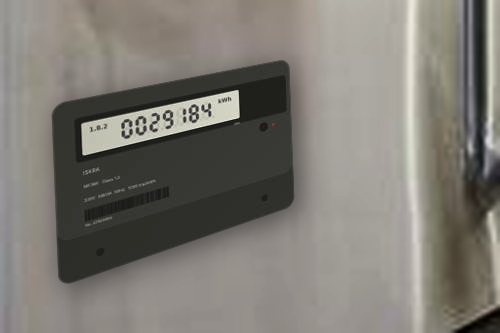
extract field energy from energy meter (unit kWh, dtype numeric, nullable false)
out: 29184 kWh
